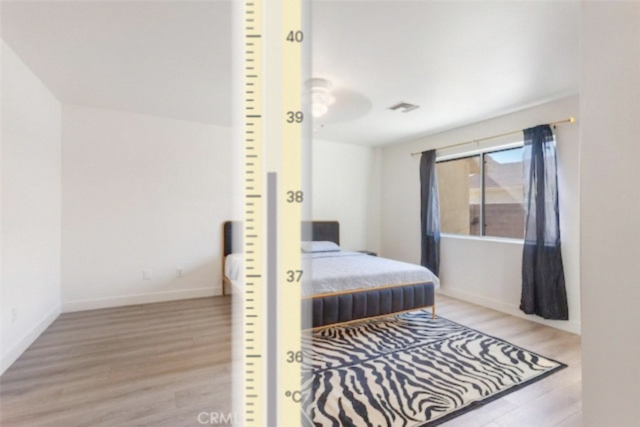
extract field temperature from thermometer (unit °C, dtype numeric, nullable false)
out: 38.3 °C
